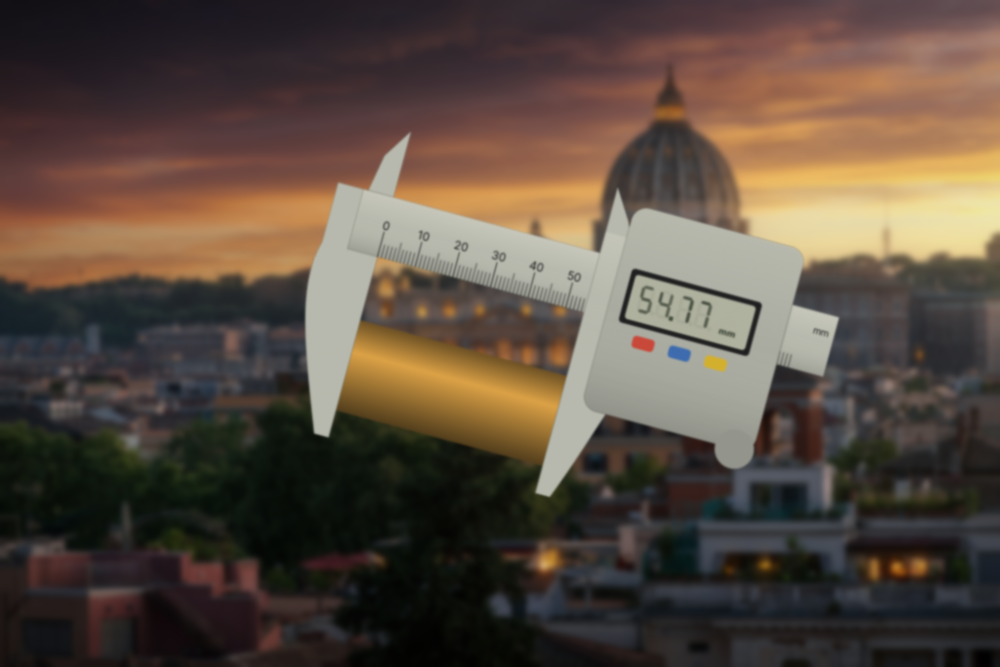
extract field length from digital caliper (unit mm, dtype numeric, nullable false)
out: 54.77 mm
